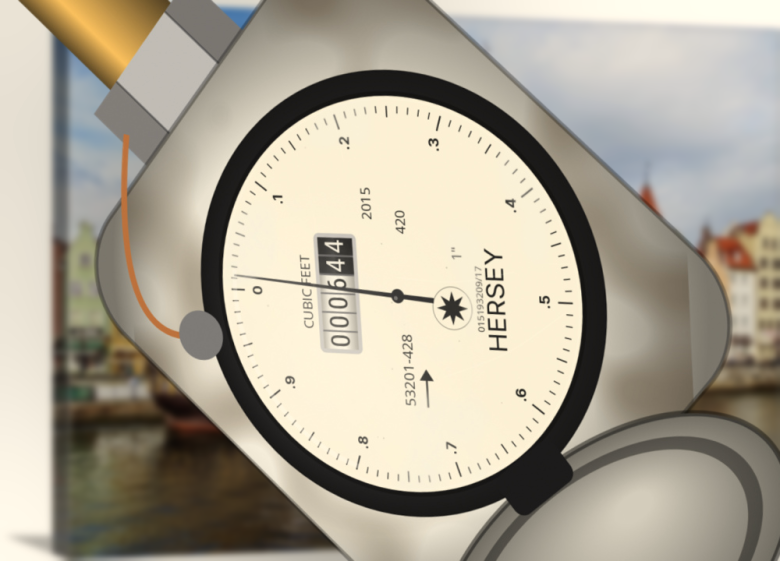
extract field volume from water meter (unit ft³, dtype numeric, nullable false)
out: 644.01 ft³
